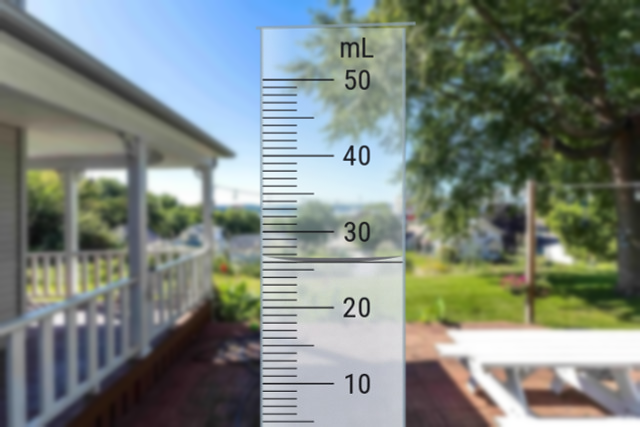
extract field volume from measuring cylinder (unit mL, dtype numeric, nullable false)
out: 26 mL
